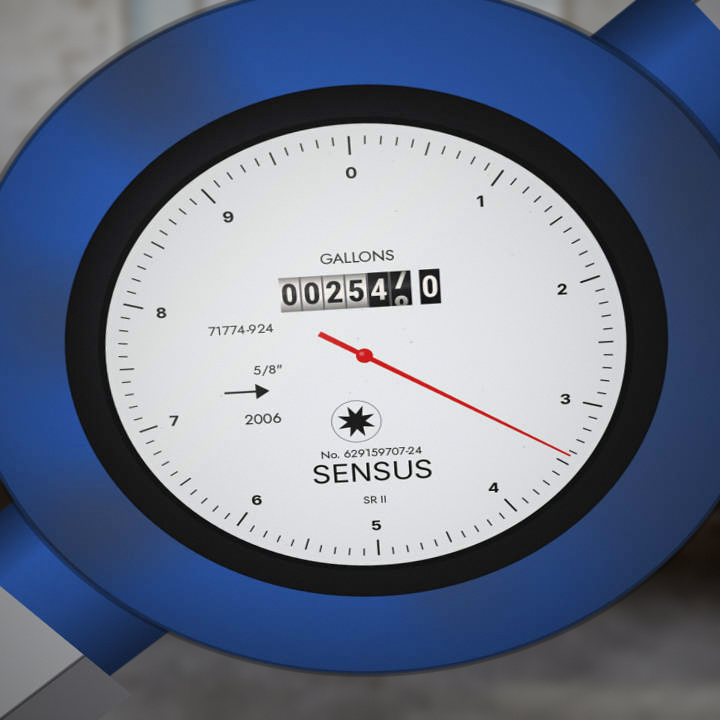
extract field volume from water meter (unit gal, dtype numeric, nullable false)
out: 25473.4 gal
